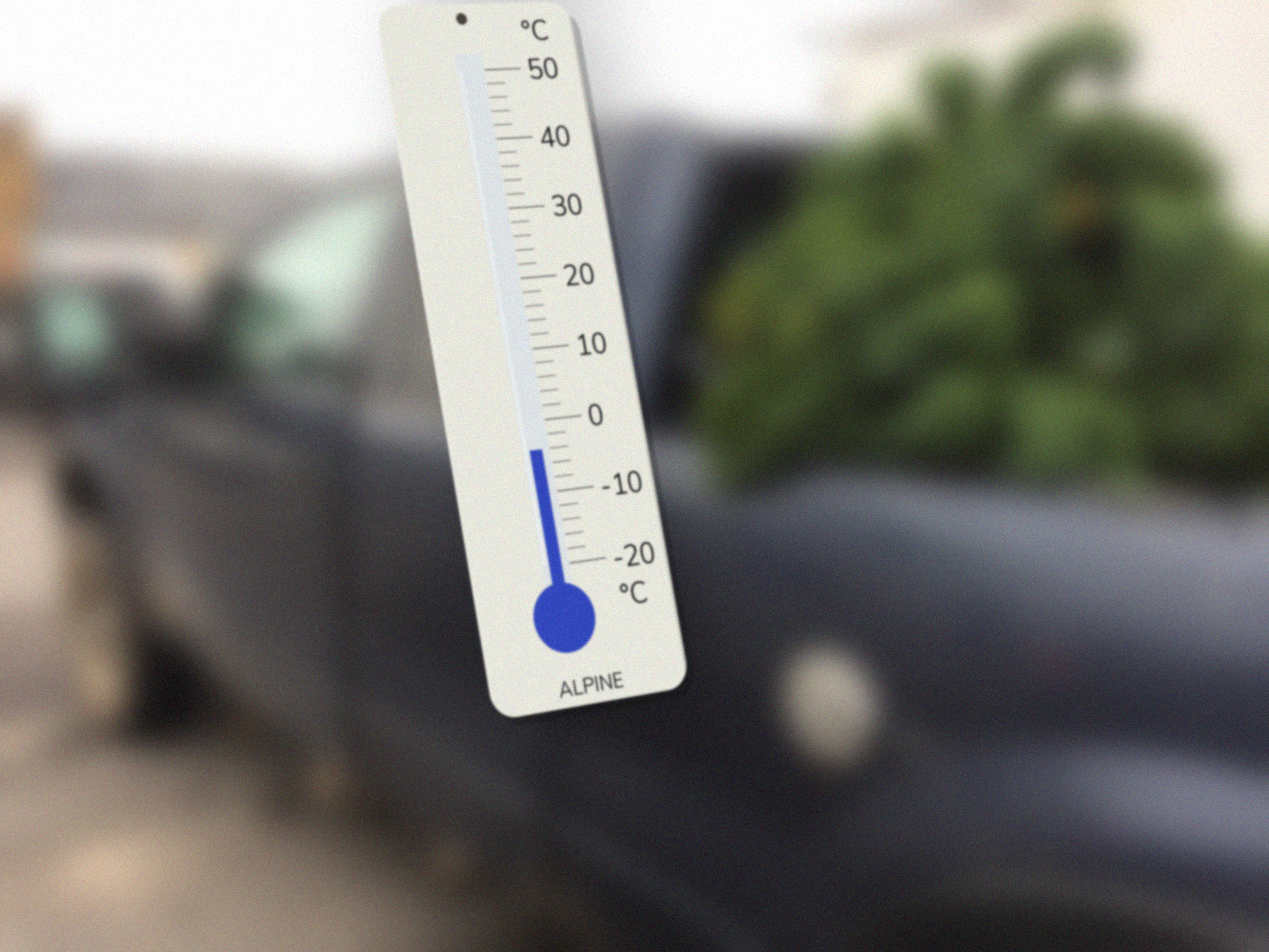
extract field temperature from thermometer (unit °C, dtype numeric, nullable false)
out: -4 °C
